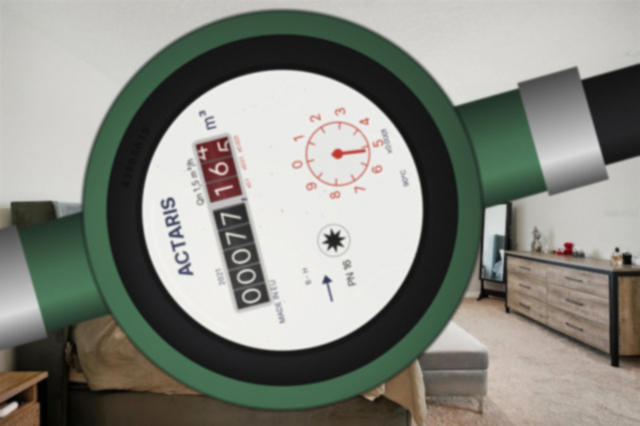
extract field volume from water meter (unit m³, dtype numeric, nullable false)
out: 77.1645 m³
